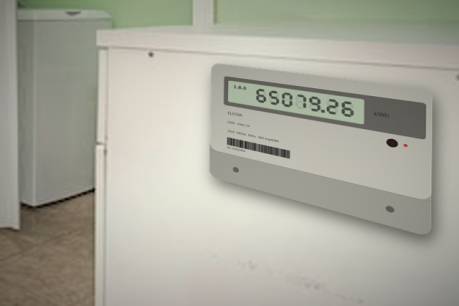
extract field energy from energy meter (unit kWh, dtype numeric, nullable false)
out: 65079.26 kWh
